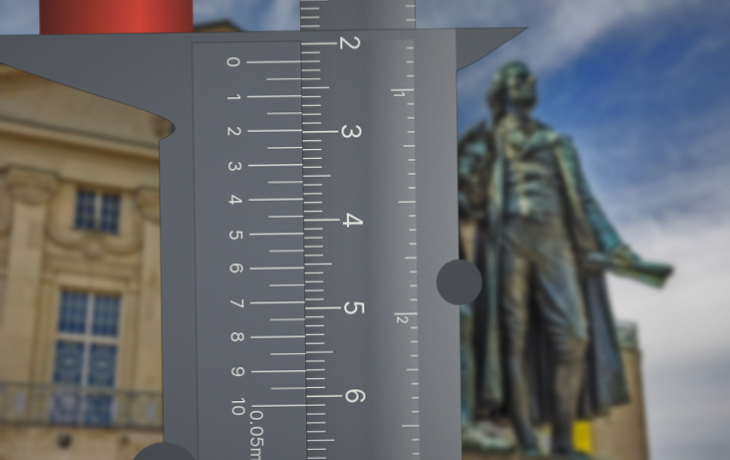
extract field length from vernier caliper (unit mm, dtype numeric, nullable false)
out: 22.0 mm
